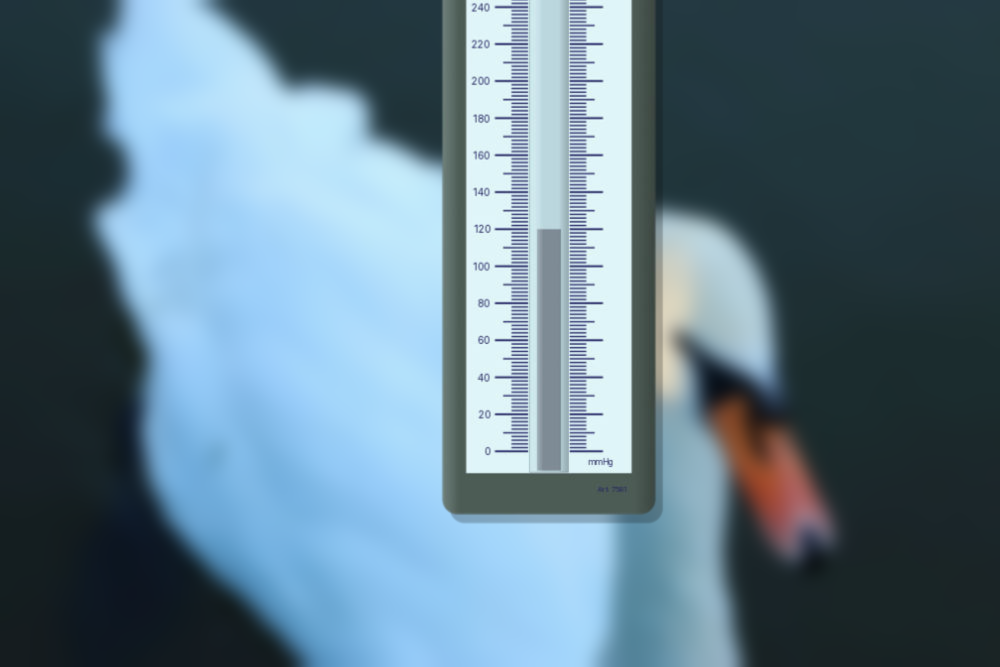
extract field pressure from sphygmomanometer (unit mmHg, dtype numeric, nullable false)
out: 120 mmHg
